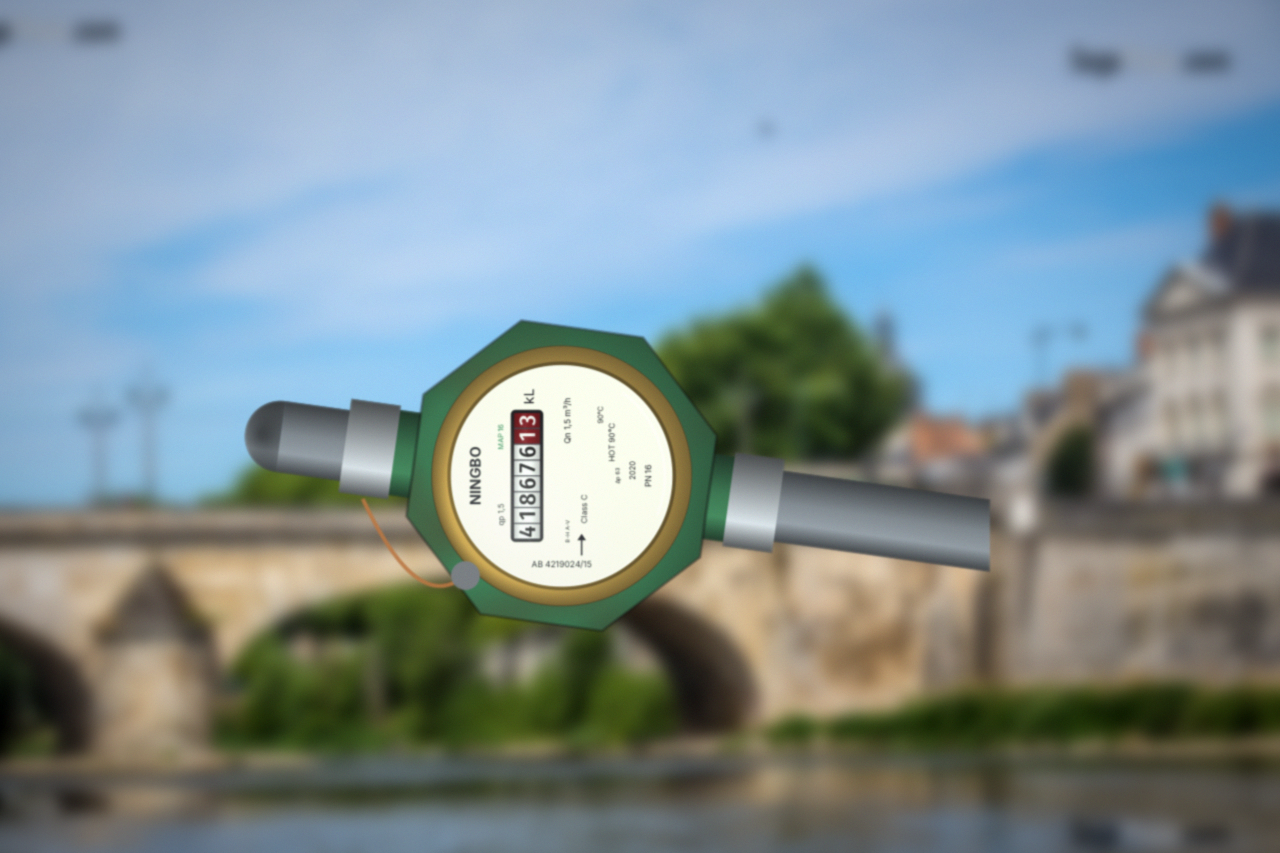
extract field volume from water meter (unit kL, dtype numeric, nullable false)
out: 418676.13 kL
